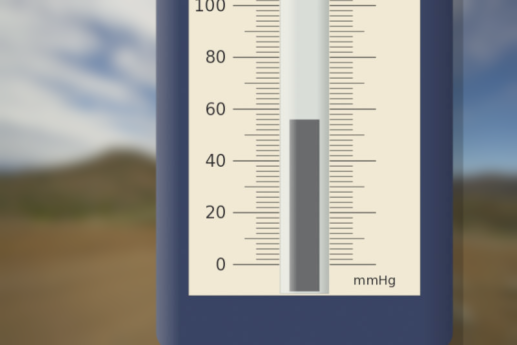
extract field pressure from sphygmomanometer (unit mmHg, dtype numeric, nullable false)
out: 56 mmHg
